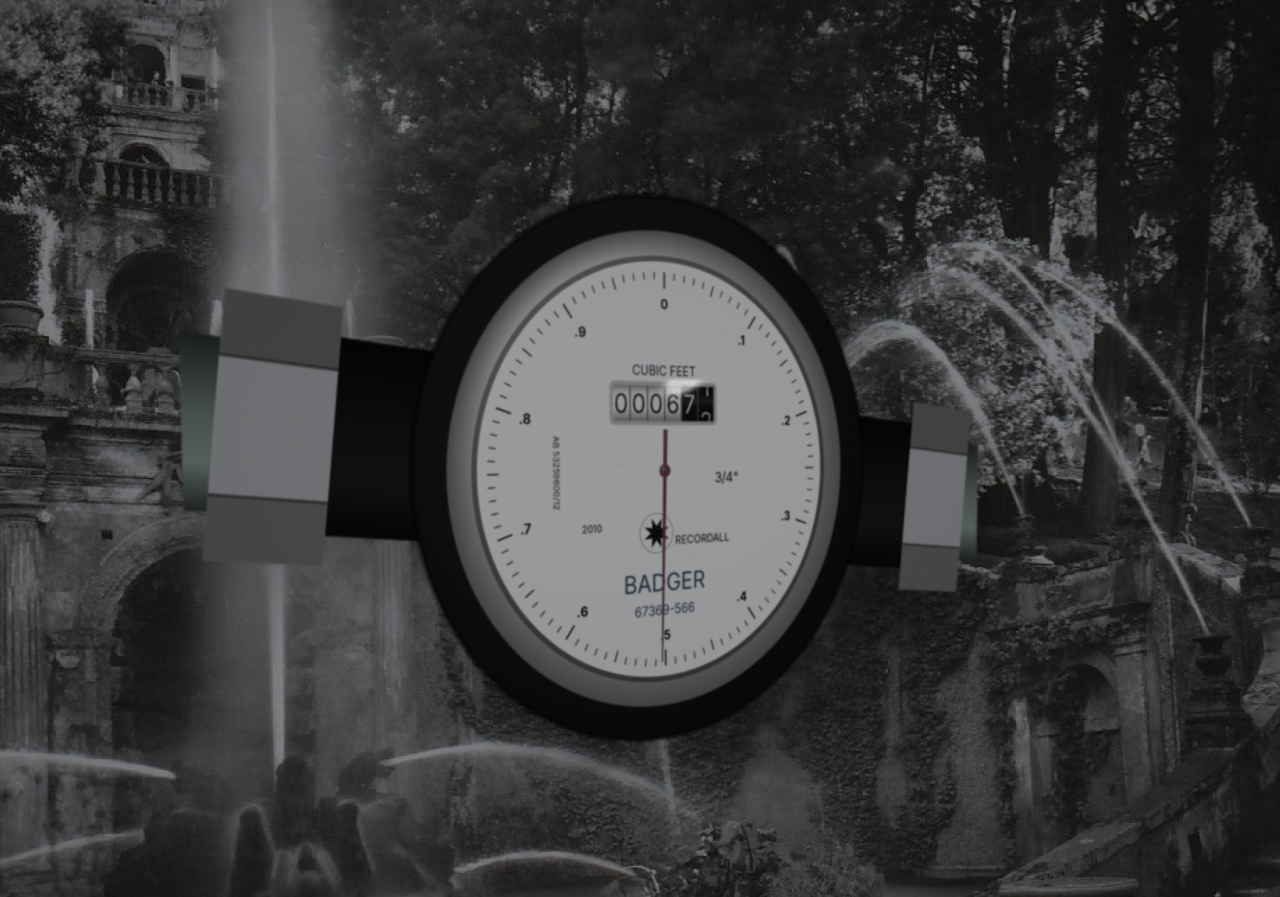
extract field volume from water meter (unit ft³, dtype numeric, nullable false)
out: 671.50 ft³
